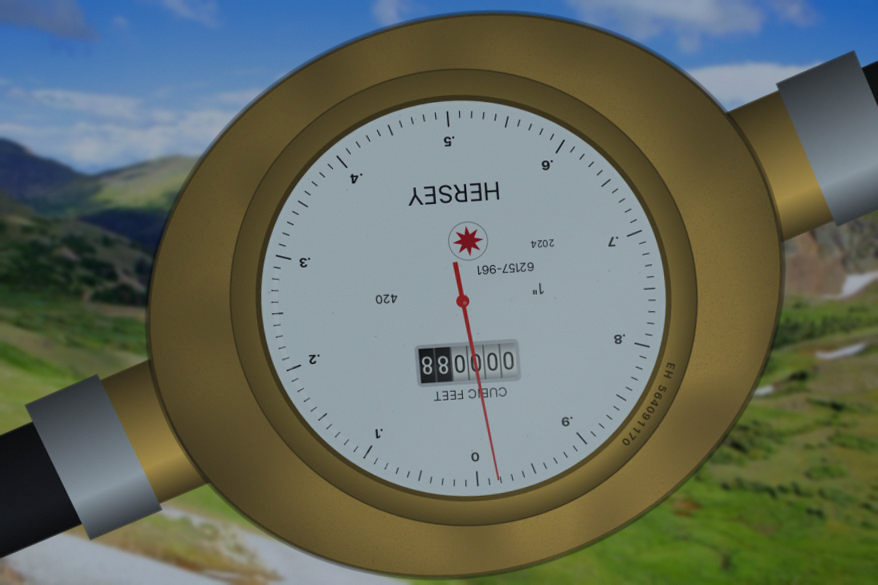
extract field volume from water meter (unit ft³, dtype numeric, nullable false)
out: 87.98 ft³
